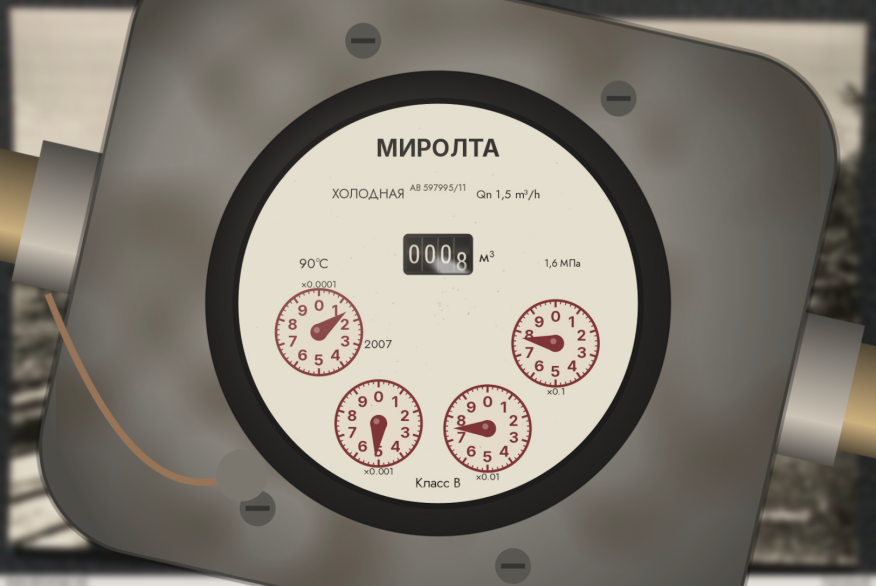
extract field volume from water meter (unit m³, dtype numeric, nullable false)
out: 7.7751 m³
